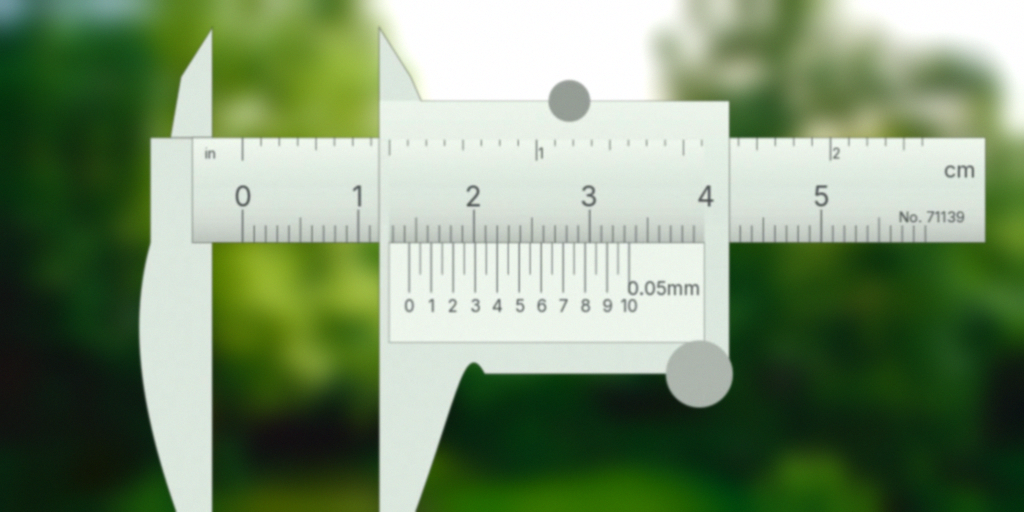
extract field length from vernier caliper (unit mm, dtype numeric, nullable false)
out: 14.4 mm
